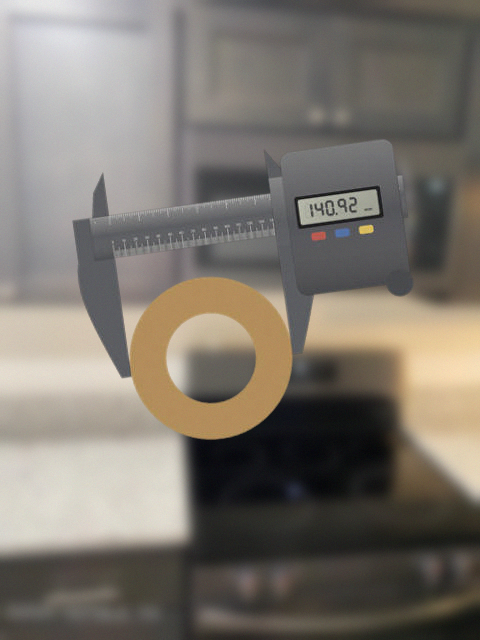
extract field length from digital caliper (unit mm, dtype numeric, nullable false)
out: 140.92 mm
